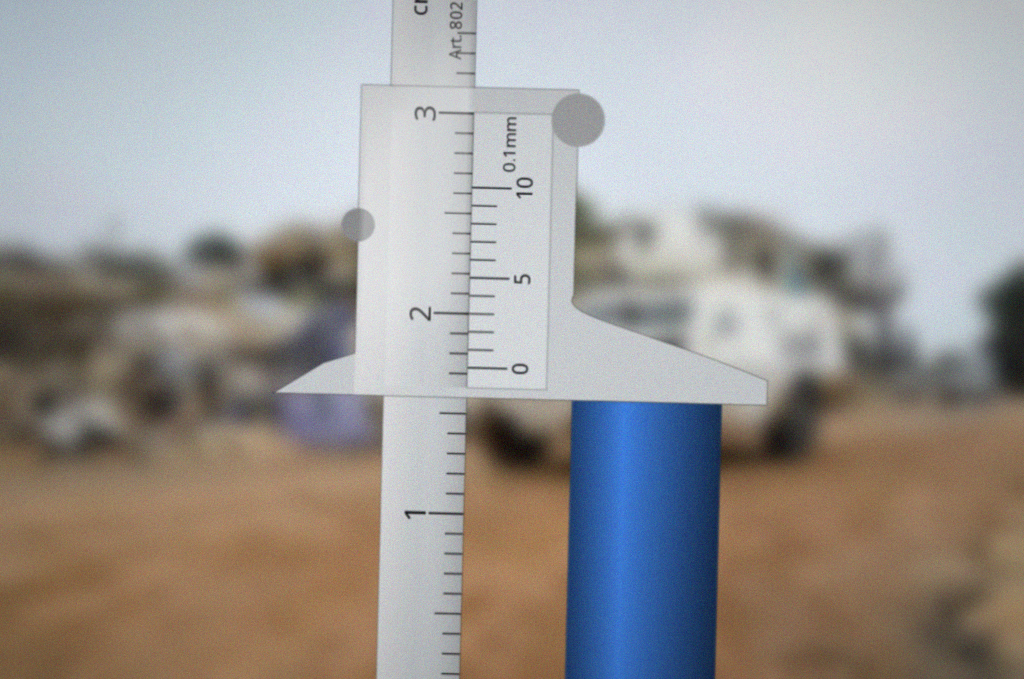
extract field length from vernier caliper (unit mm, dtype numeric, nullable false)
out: 17.3 mm
